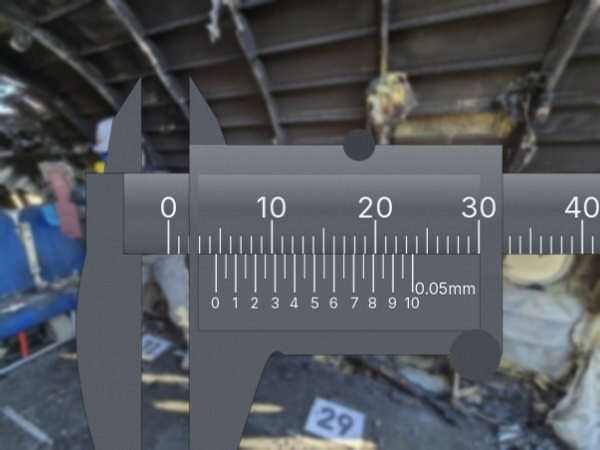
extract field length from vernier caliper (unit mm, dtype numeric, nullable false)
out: 4.6 mm
